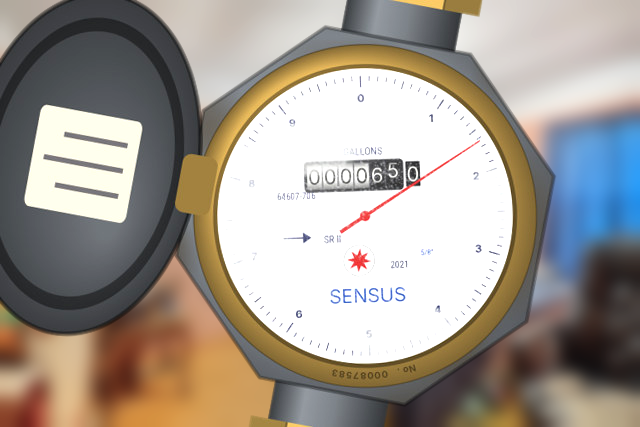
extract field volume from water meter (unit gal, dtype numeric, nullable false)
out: 651.6 gal
